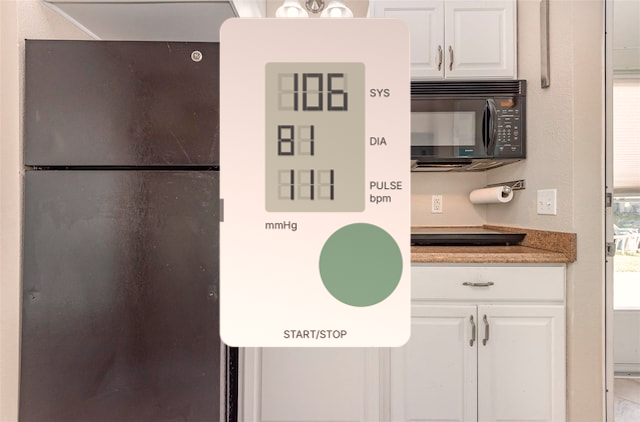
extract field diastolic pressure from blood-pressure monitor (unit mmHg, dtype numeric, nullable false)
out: 81 mmHg
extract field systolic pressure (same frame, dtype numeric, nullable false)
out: 106 mmHg
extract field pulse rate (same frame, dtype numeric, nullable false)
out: 111 bpm
